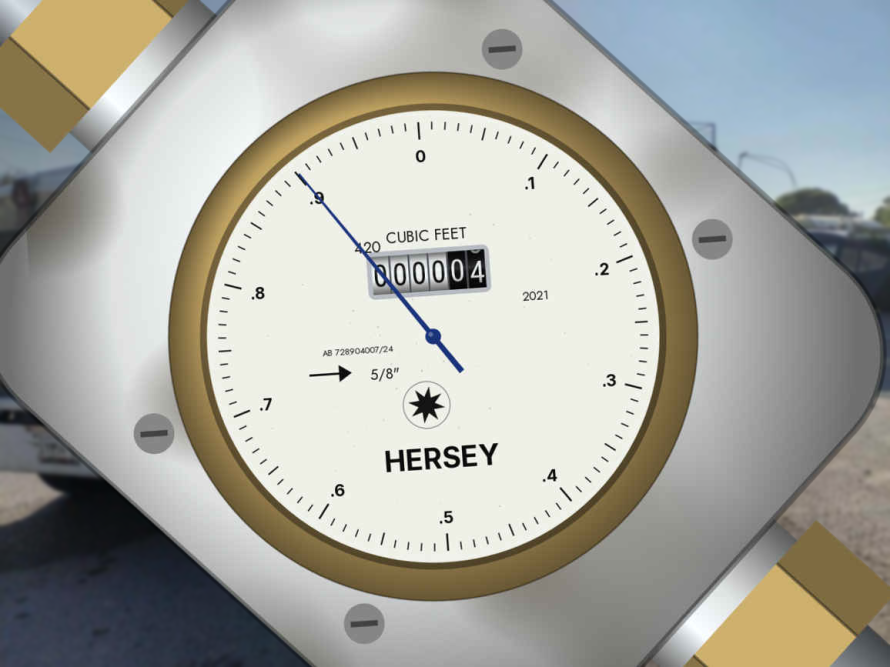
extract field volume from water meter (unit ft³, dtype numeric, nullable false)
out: 3.90 ft³
